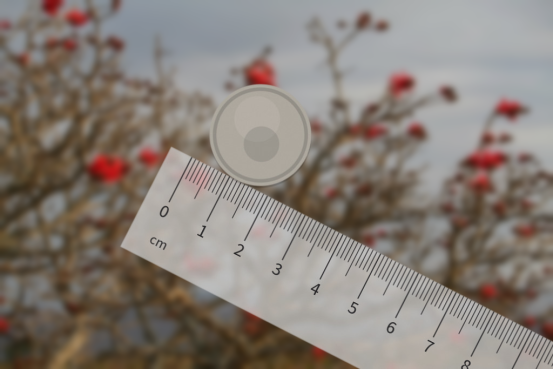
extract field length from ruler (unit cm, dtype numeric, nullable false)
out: 2.4 cm
